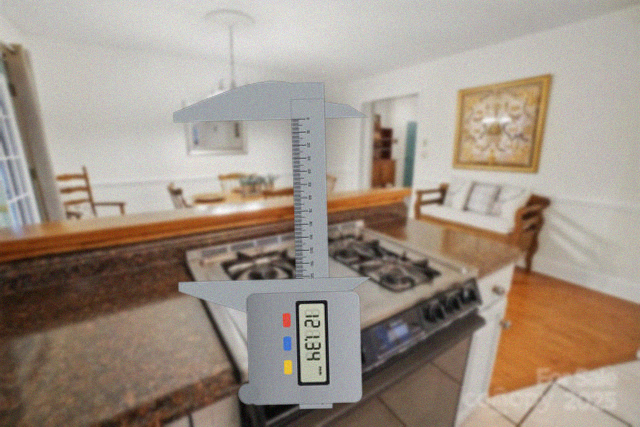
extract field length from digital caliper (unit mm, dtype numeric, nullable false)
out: 121.34 mm
